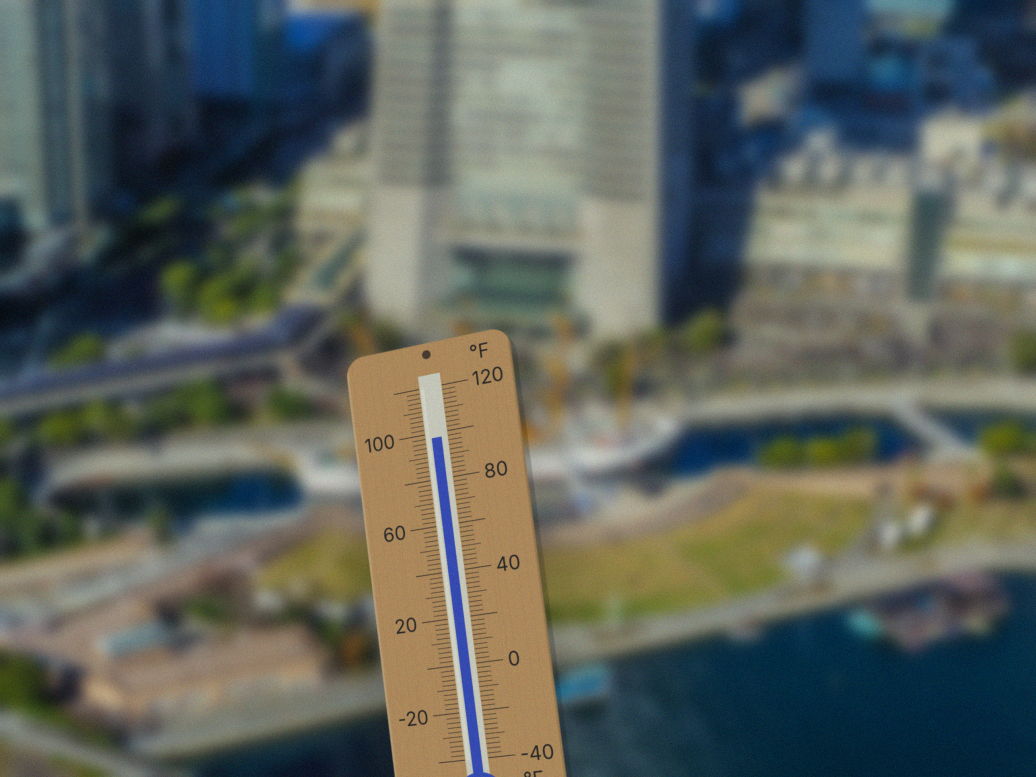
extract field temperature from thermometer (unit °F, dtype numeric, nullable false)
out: 98 °F
